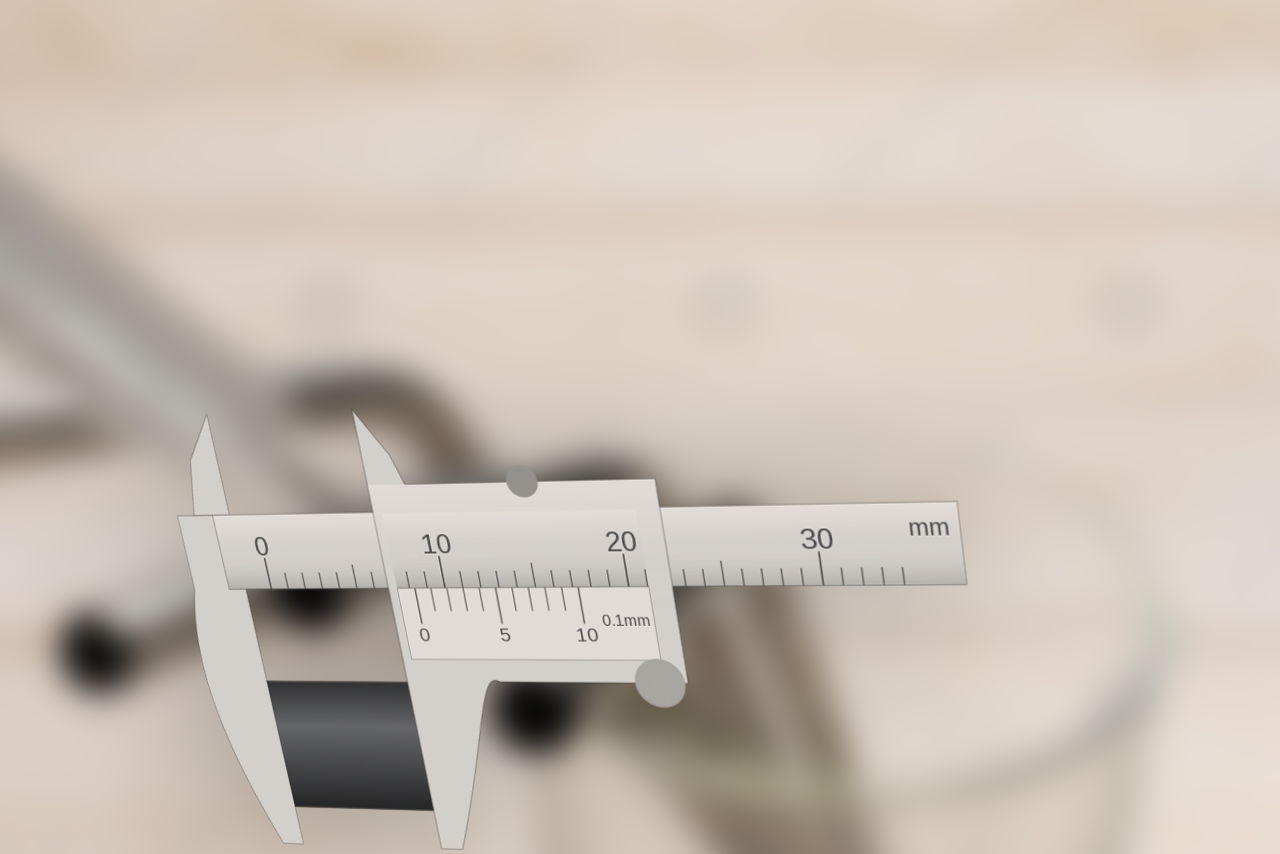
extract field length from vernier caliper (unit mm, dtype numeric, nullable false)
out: 8.3 mm
